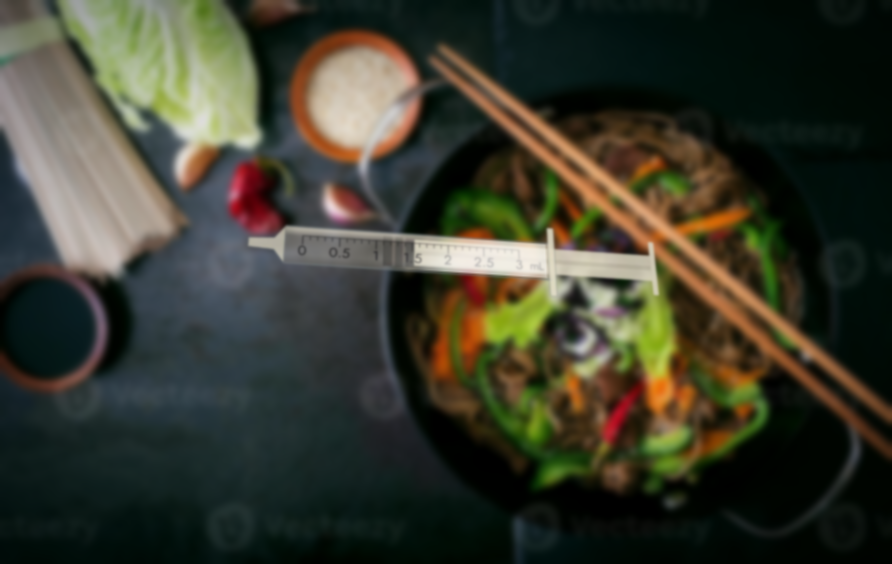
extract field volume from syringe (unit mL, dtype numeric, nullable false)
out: 1.1 mL
